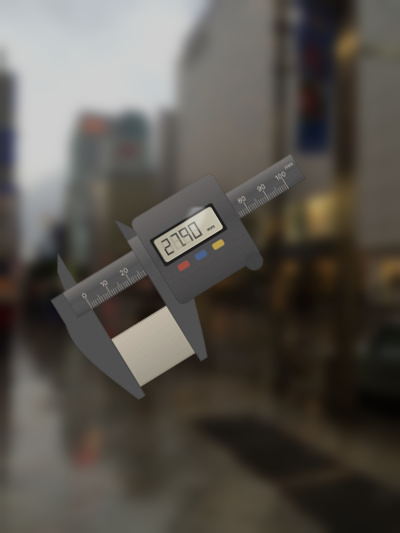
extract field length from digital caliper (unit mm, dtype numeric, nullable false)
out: 27.90 mm
